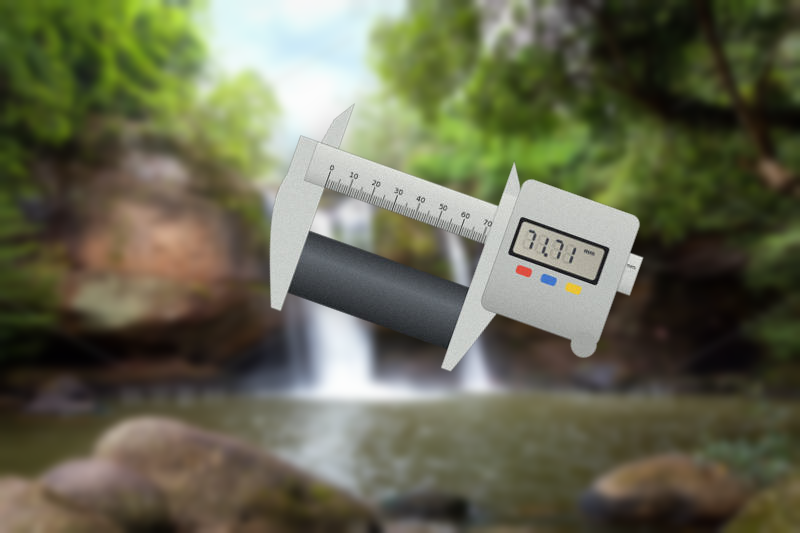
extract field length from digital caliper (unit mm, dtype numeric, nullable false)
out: 71.71 mm
